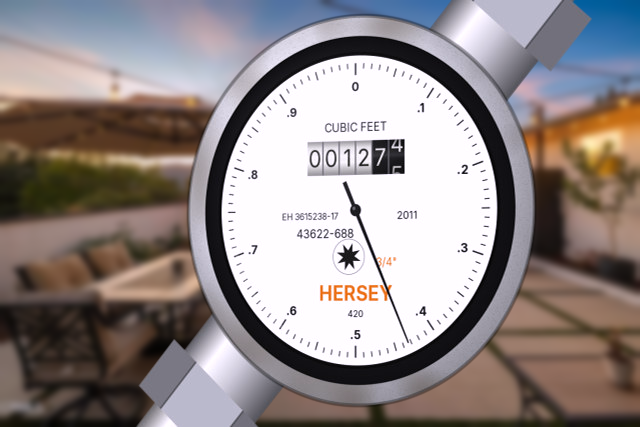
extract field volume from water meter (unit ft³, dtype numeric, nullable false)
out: 1274.43 ft³
